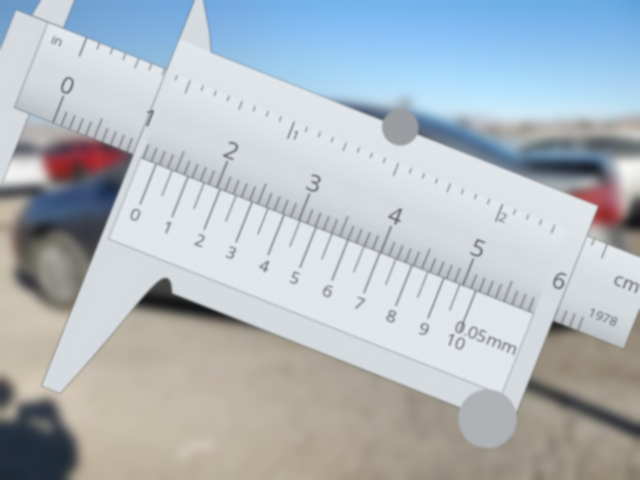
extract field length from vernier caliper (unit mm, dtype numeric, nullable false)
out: 12.6 mm
